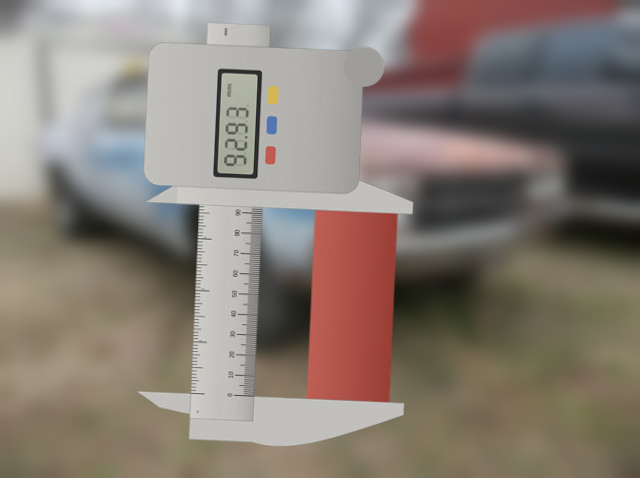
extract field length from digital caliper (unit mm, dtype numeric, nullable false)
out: 92.93 mm
